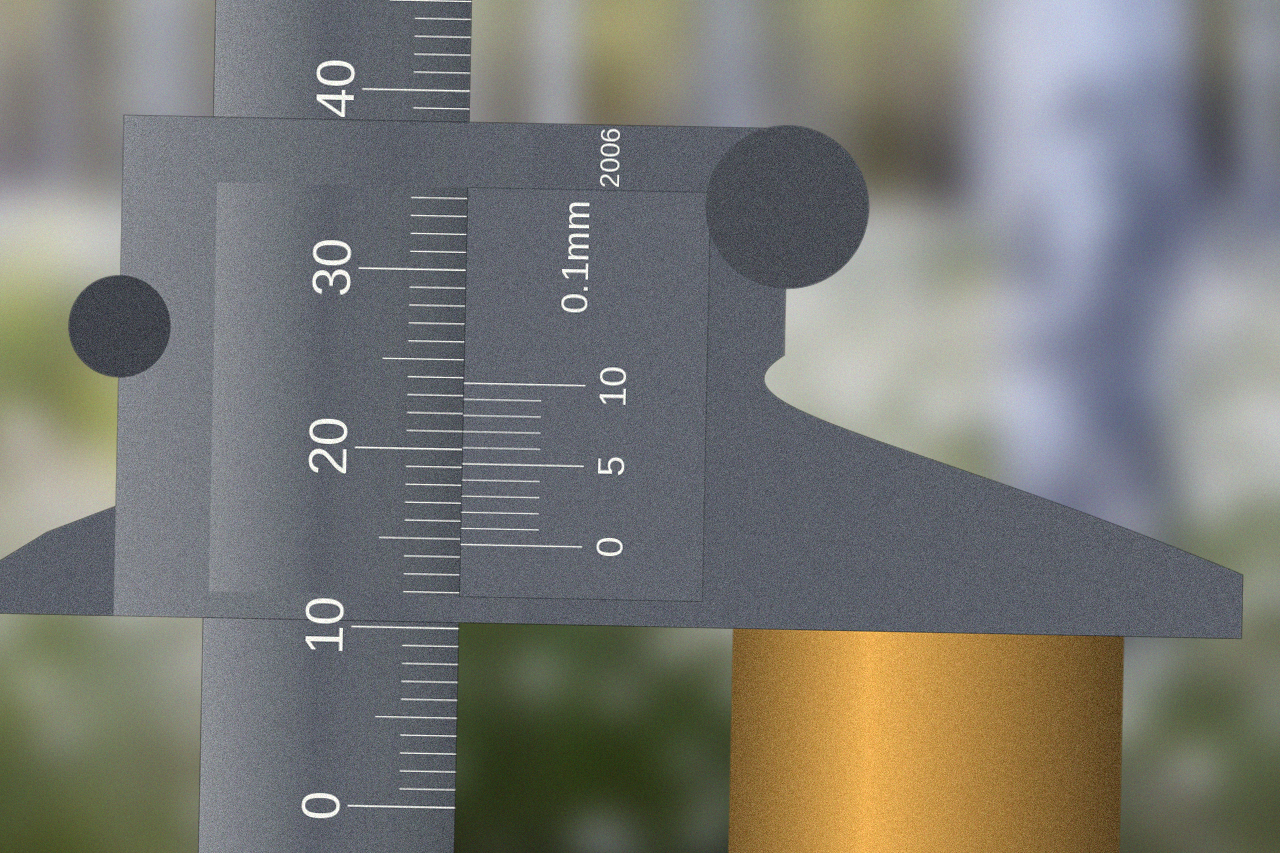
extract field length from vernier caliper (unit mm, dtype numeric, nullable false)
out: 14.7 mm
